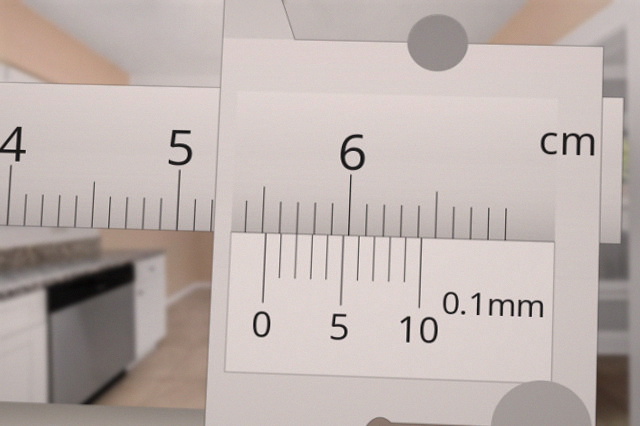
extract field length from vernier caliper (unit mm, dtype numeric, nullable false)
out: 55.2 mm
